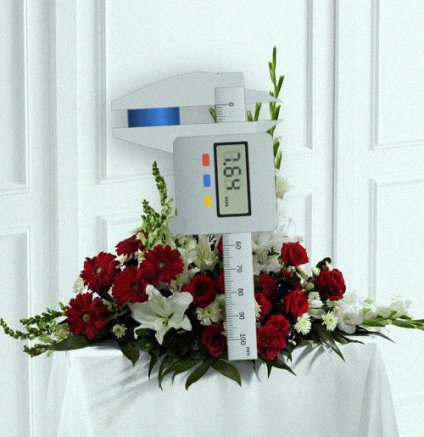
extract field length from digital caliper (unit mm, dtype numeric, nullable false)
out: 7.64 mm
